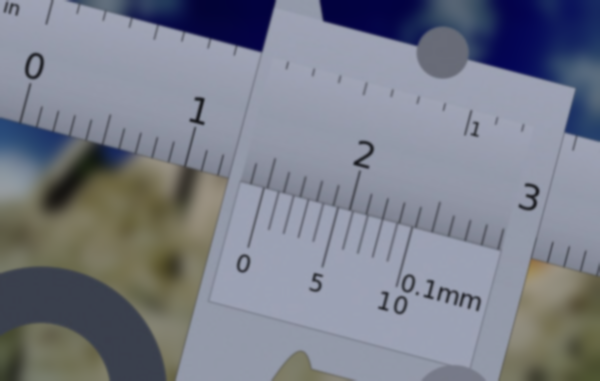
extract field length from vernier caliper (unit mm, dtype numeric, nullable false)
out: 14.8 mm
